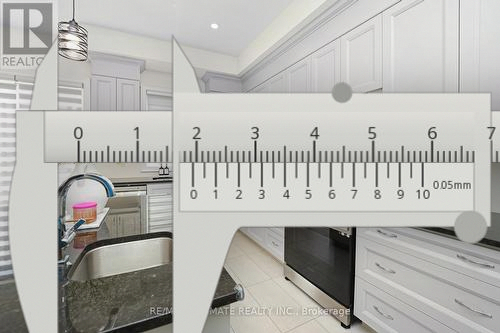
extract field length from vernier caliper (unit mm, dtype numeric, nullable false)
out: 19.4 mm
